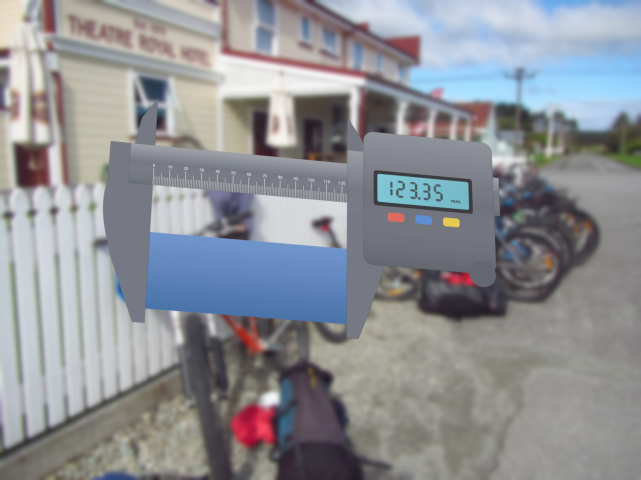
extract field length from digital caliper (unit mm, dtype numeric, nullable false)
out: 123.35 mm
